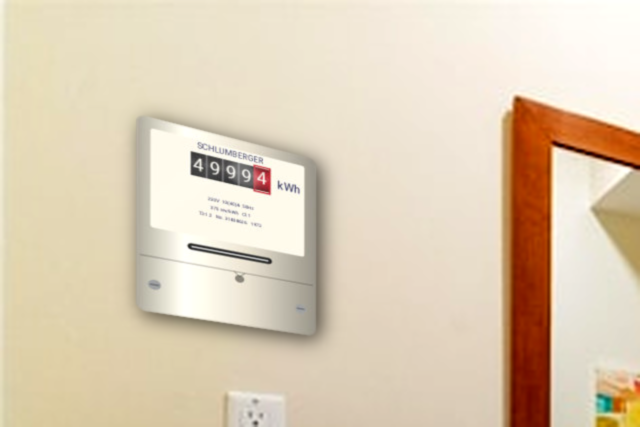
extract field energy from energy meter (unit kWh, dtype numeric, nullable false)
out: 4999.4 kWh
